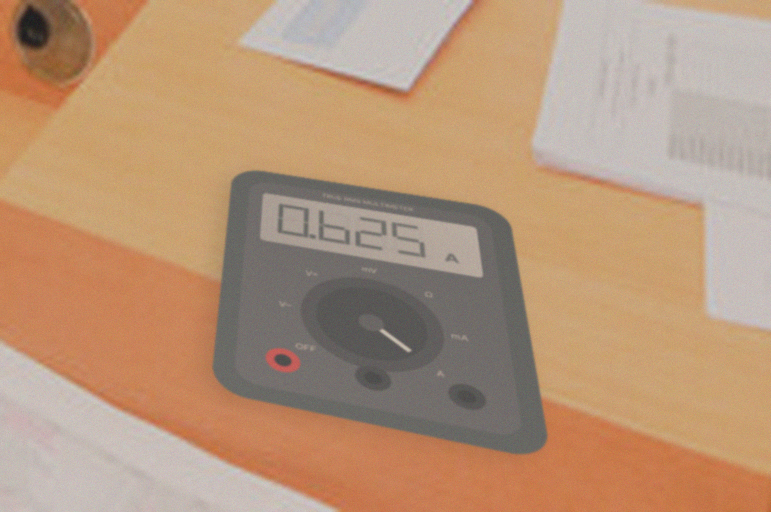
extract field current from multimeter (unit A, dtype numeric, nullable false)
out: 0.625 A
